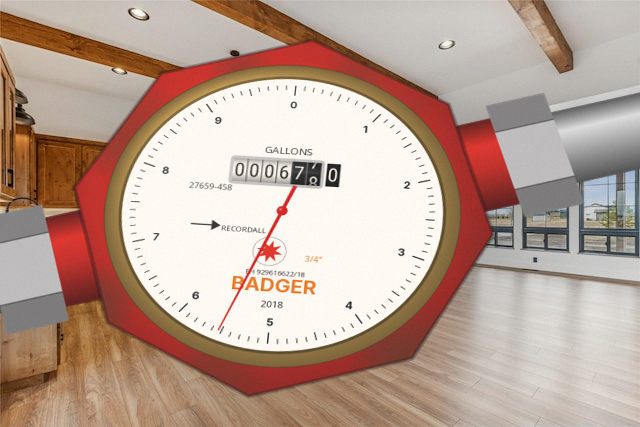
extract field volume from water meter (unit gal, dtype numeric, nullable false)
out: 6775.5 gal
